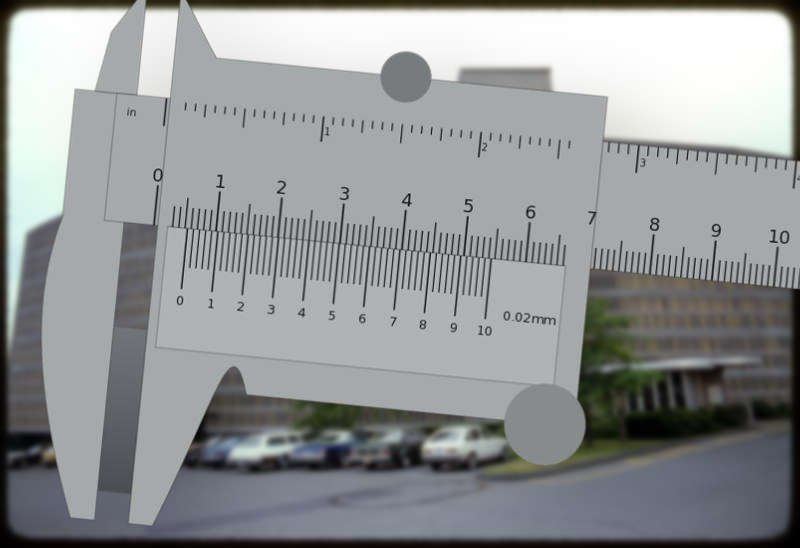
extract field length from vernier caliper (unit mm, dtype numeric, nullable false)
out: 5.4 mm
